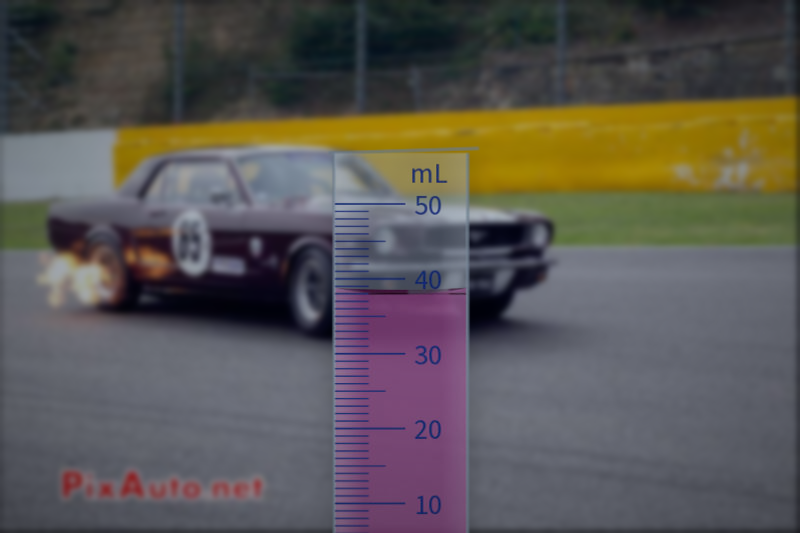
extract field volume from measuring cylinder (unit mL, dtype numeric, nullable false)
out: 38 mL
